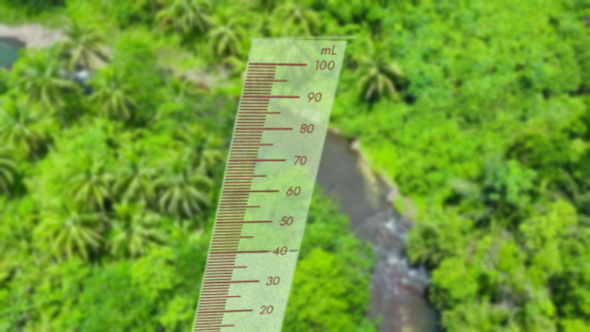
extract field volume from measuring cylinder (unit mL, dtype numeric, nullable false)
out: 40 mL
